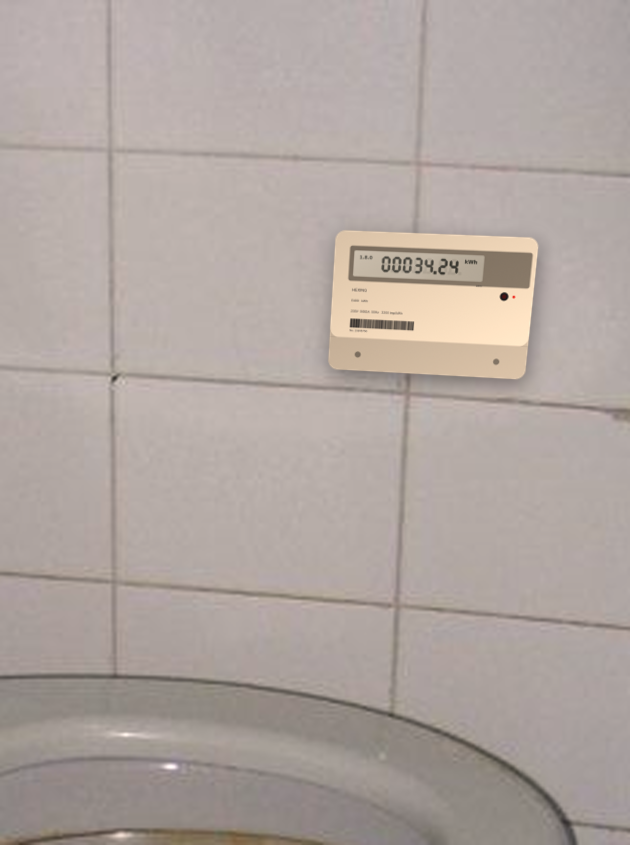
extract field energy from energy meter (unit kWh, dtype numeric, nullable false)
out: 34.24 kWh
